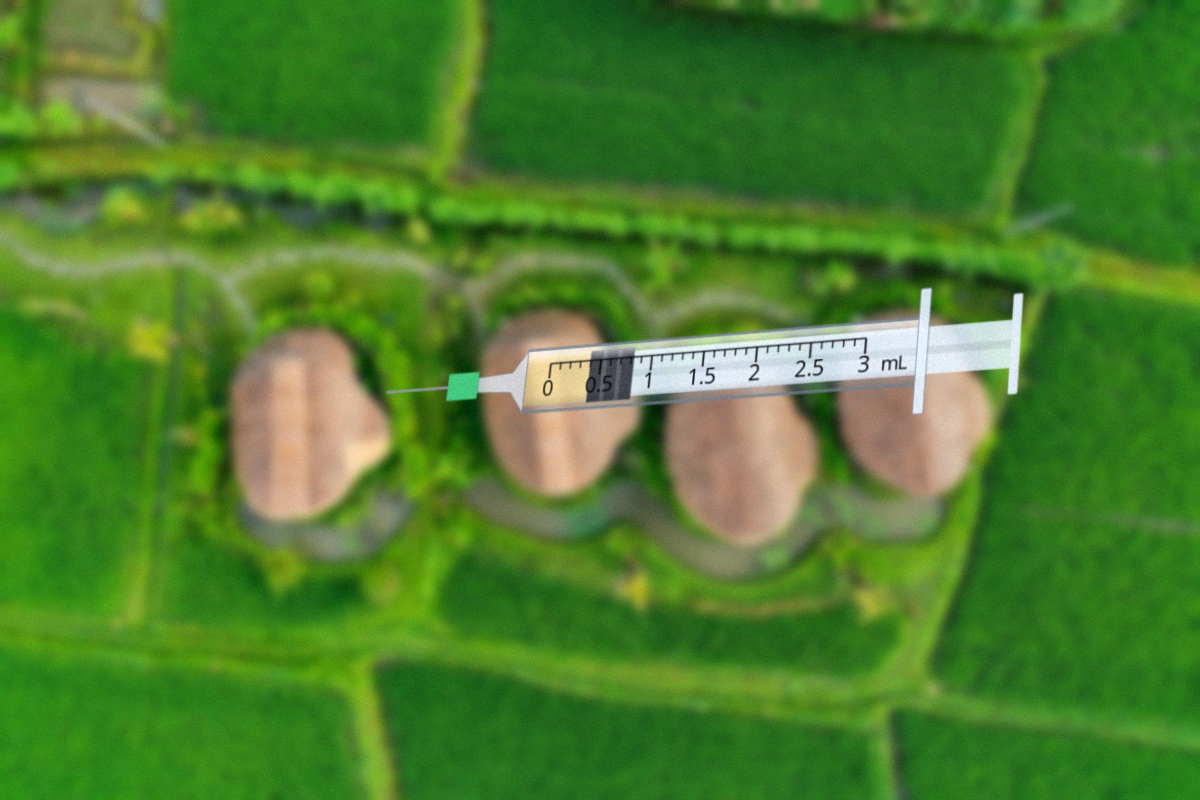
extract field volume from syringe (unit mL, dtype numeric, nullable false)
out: 0.4 mL
